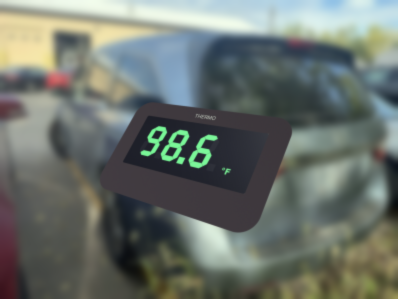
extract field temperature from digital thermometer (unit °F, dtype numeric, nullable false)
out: 98.6 °F
